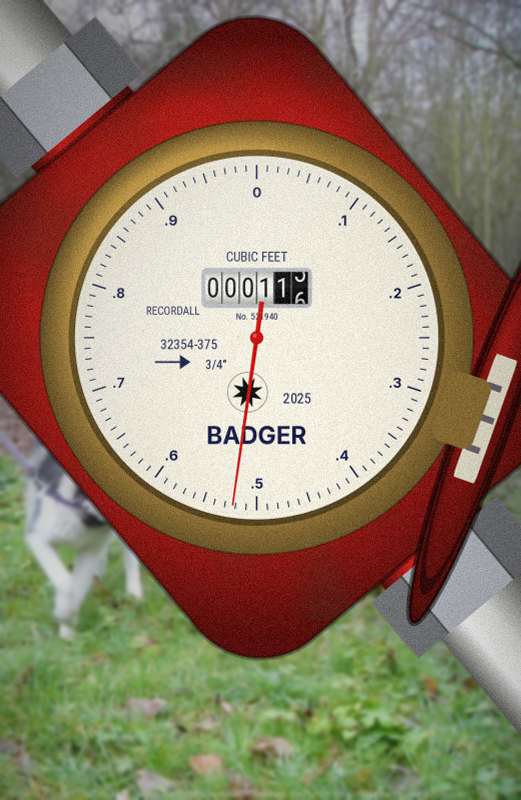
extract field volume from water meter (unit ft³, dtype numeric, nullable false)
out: 115.52 ft³
